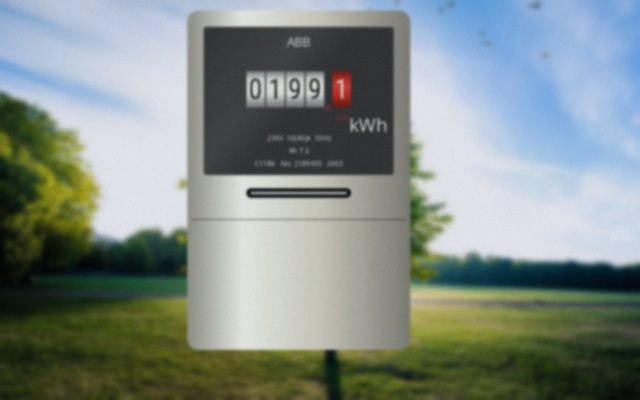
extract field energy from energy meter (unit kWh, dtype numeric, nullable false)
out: 199.1 kWh
